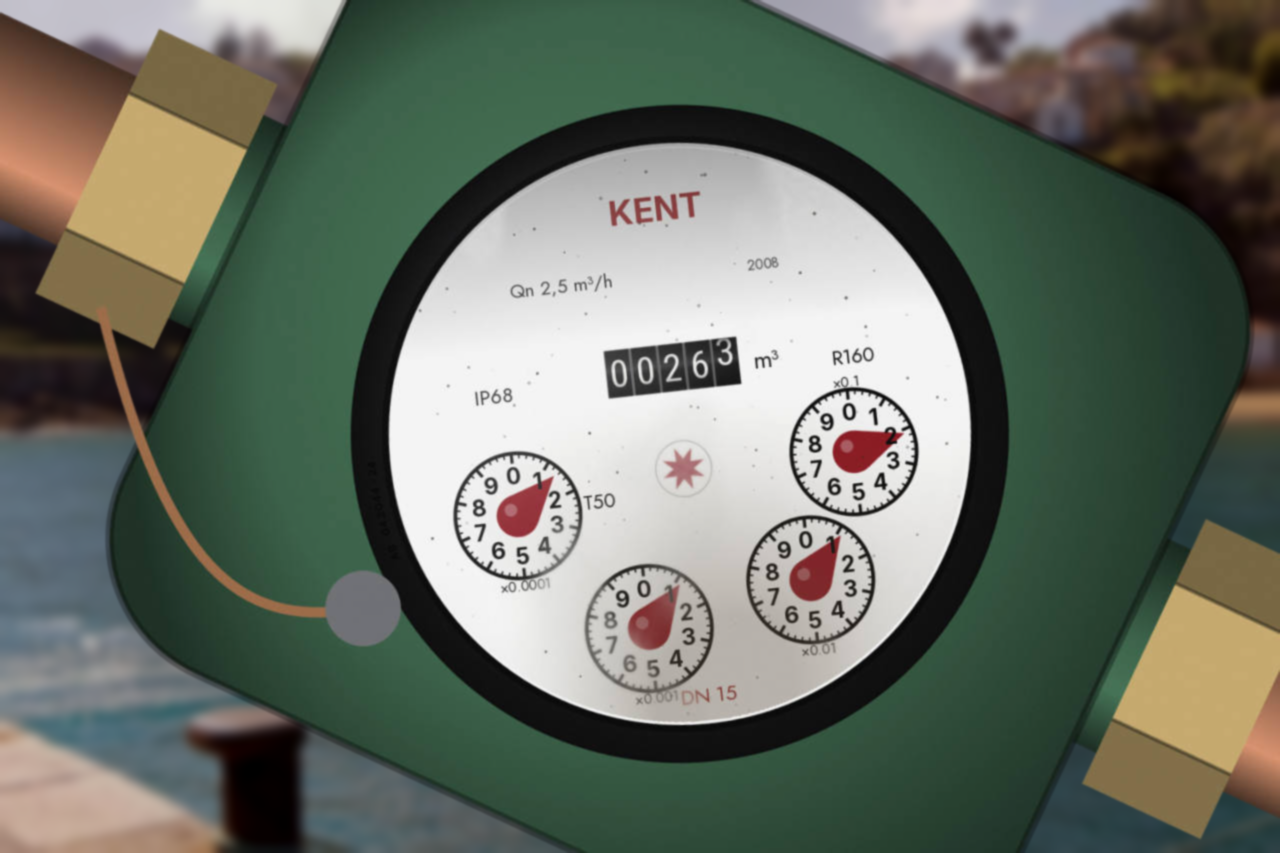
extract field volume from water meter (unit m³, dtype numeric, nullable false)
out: 263.2111 m³
